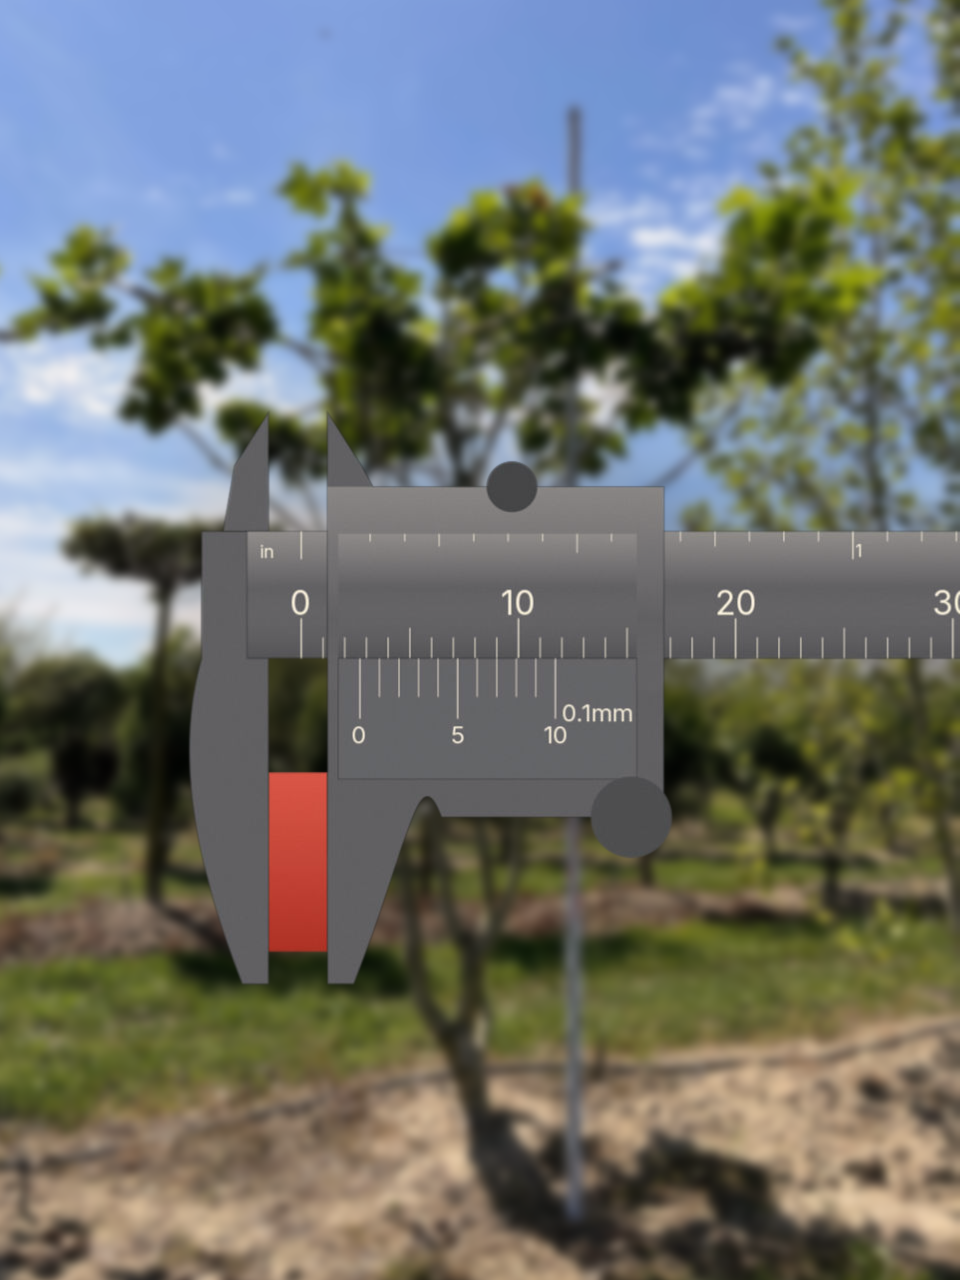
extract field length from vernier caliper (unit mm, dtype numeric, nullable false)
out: 2.7 mm
